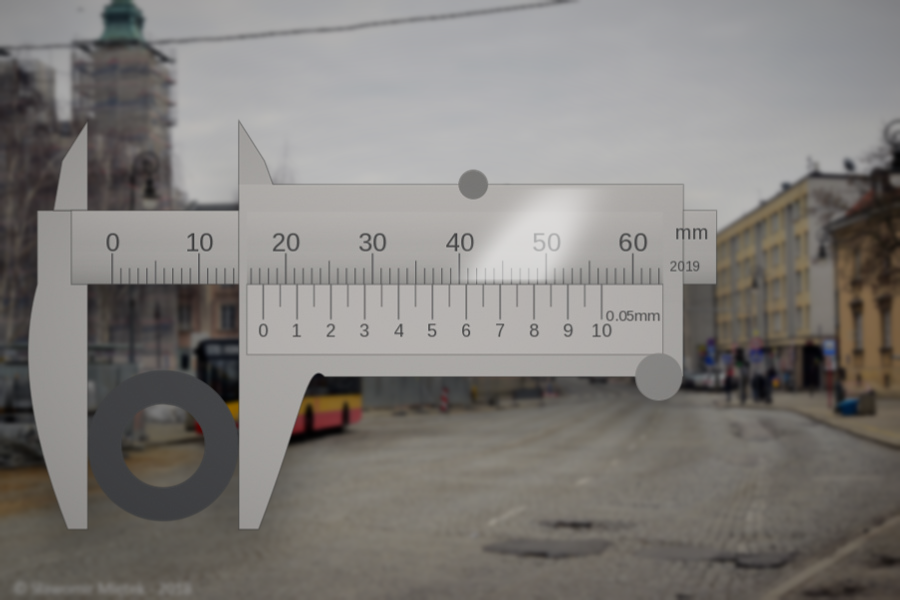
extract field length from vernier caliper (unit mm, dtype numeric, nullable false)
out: 17.4 mm
